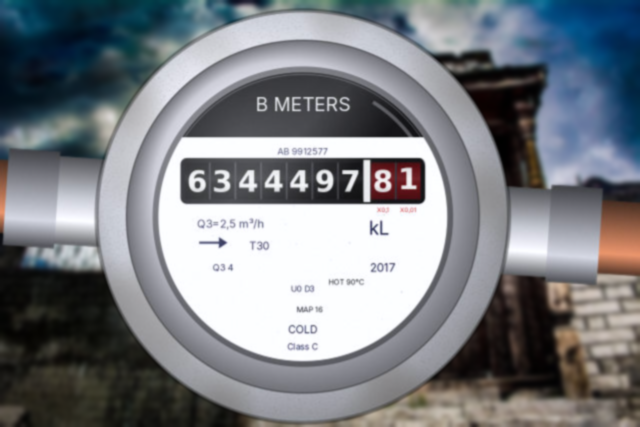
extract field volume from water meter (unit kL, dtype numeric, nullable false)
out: 6344497.81 kL
